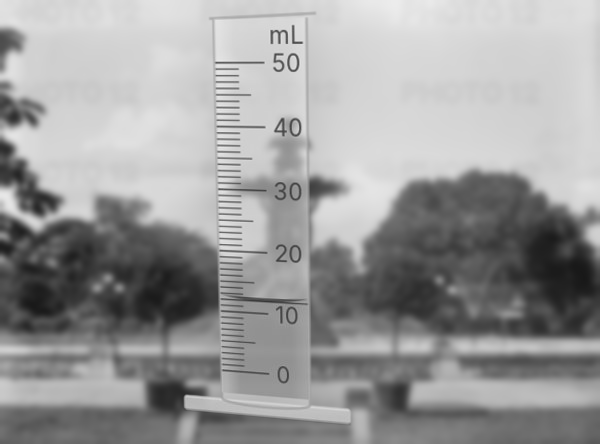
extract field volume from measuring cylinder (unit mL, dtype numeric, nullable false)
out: 12 mL
